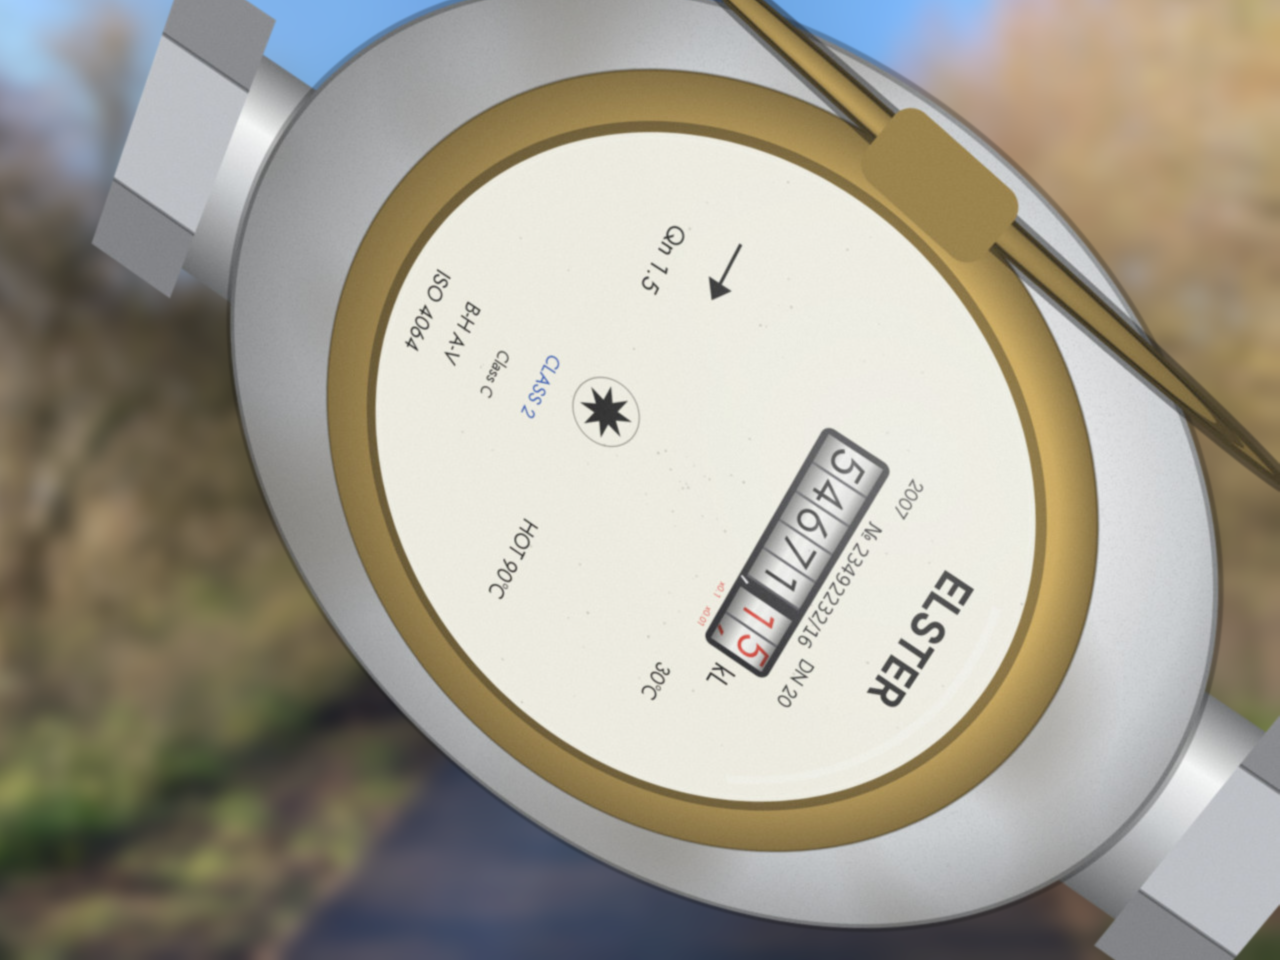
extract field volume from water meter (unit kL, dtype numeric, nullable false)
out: 54671.15 kL
